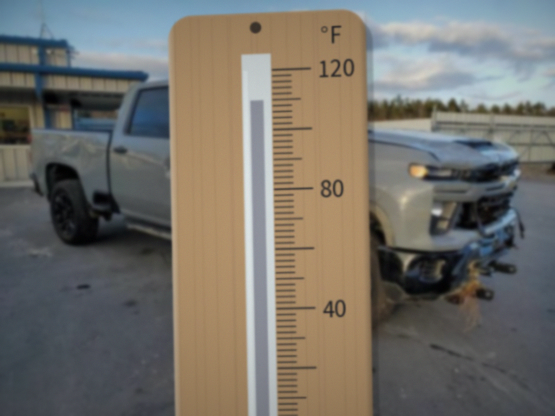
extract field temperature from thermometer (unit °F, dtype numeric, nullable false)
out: 110 °F
